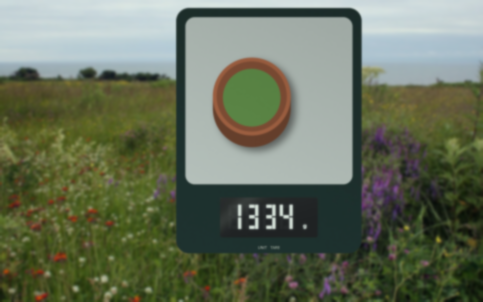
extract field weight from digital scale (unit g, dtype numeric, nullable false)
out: 1334 g
